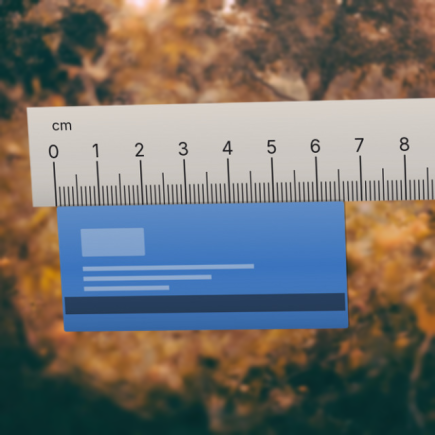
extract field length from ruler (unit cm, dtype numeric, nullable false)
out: 6.6 cm
